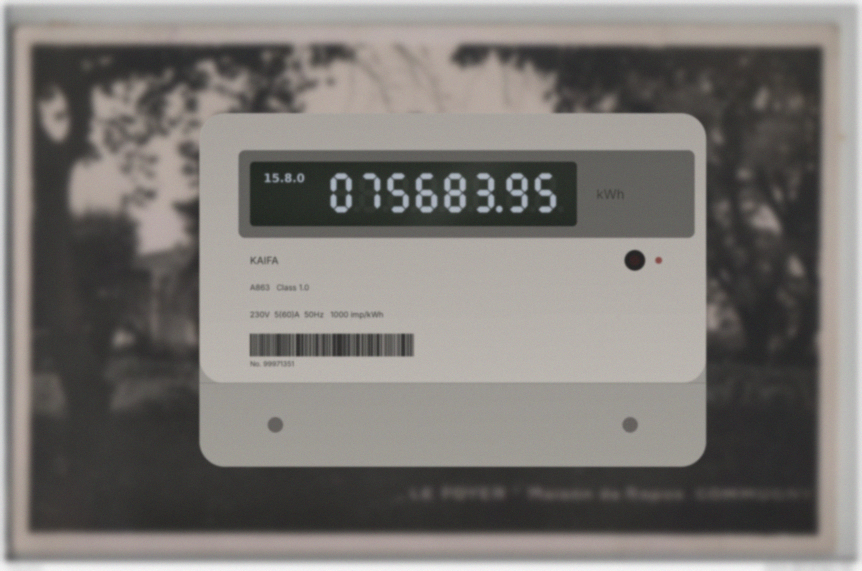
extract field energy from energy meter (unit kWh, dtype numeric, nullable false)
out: 75683.95 kWh
